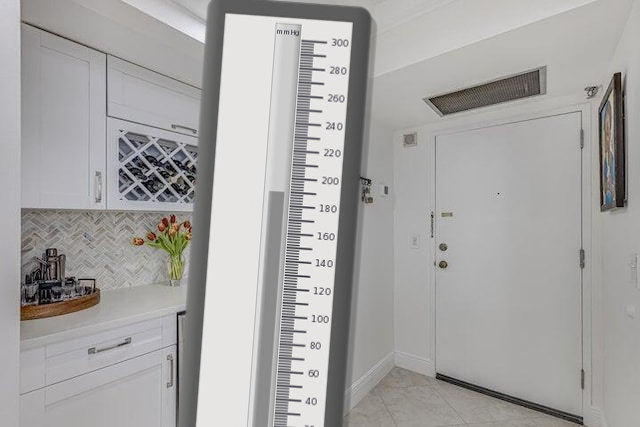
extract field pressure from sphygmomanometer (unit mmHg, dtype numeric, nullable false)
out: 190 mmHg
